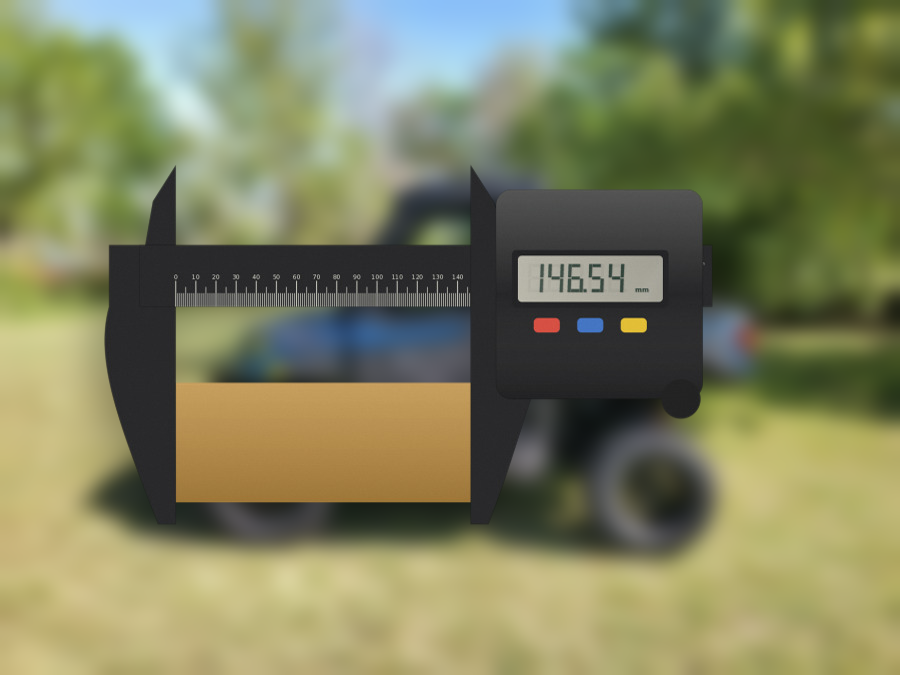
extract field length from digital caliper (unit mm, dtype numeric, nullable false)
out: 146.54 mm
